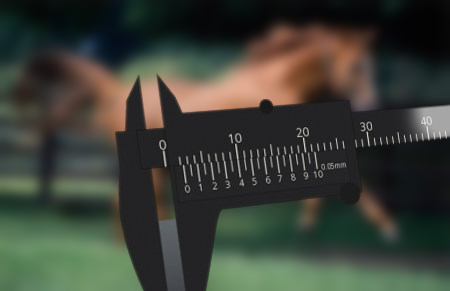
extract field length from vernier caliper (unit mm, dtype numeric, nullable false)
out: 2.4 mm
